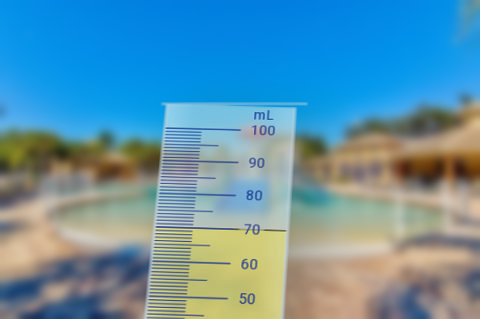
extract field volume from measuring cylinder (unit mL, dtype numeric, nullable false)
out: 70 mL
